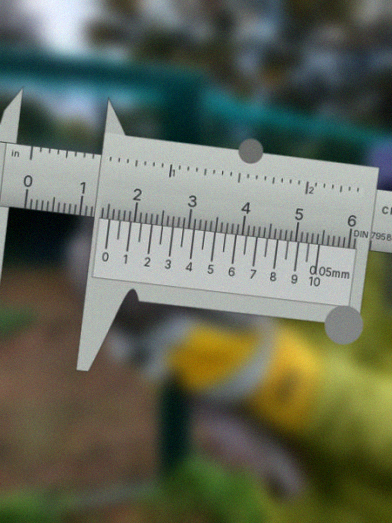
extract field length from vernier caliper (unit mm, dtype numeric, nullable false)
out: 15.4 mm
